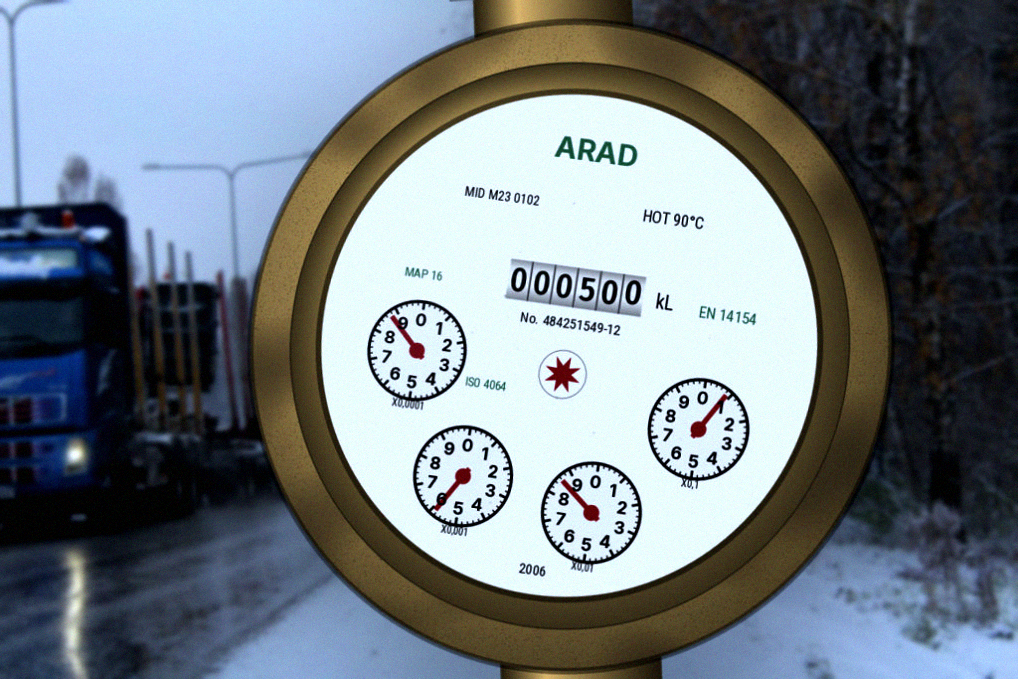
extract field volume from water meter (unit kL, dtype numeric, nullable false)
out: 500.0858 kL
